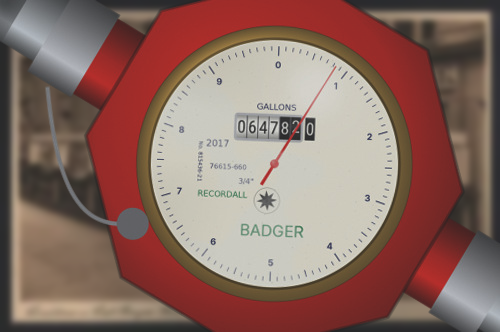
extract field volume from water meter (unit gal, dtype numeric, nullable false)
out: 647820.8 gal
